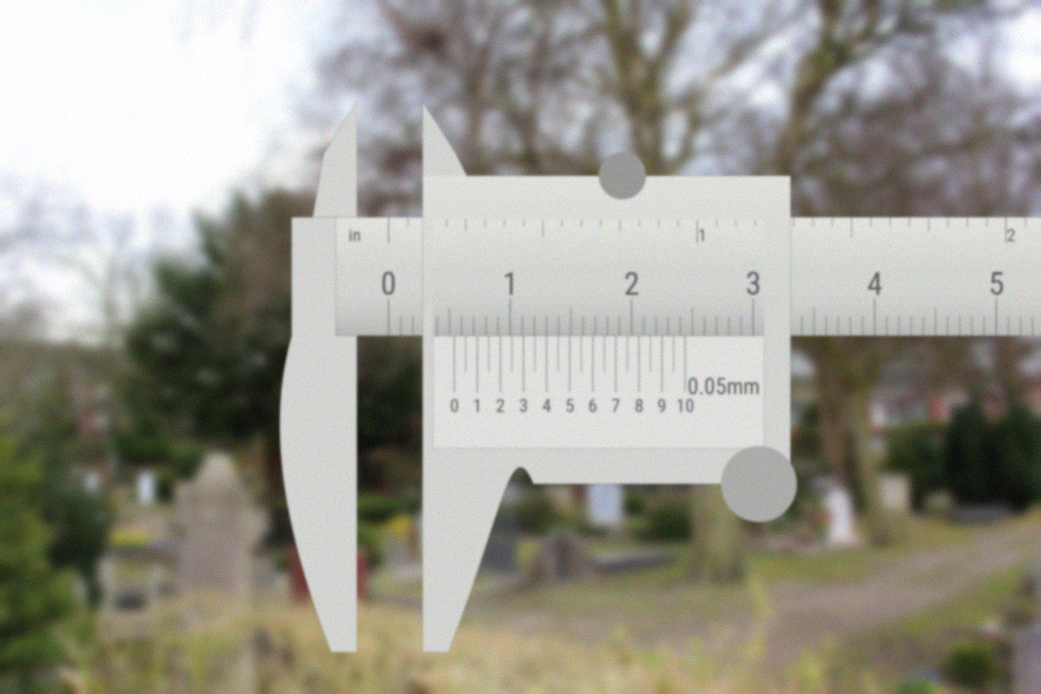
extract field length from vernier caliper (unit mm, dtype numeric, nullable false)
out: 5.4 mm
